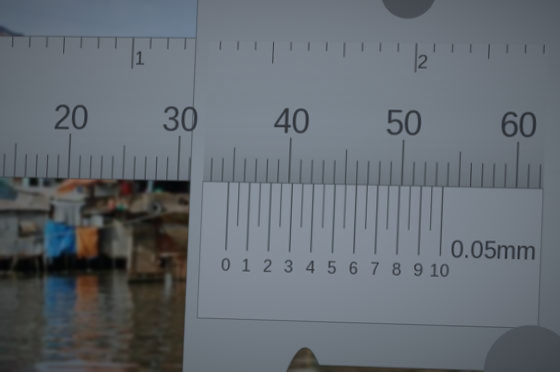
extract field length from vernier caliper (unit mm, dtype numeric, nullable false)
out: 34.6 mm
